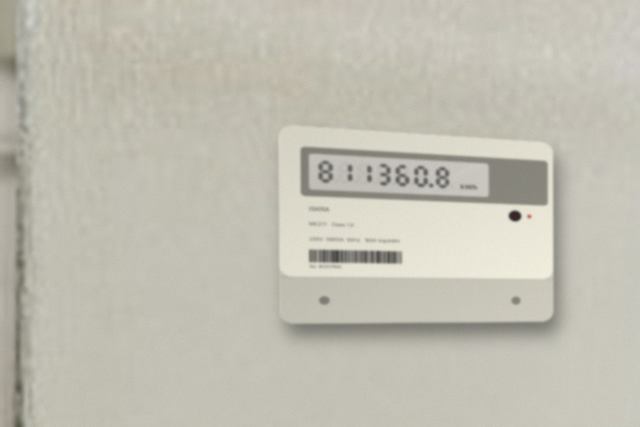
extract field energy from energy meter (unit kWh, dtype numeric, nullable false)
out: 811360.8 kWh
